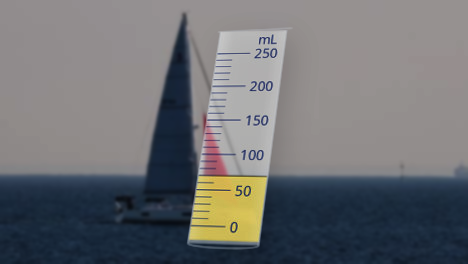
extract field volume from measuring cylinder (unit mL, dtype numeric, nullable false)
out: 70 mL
